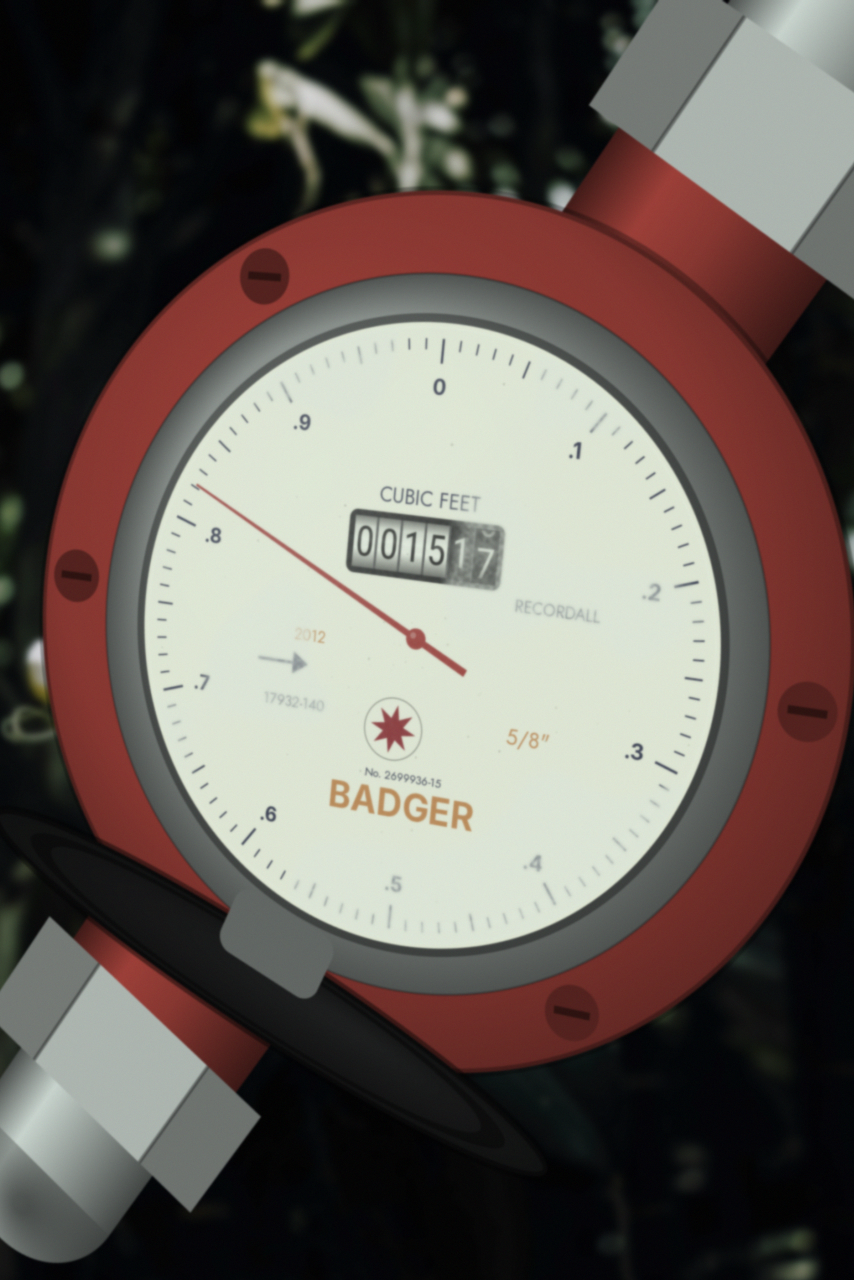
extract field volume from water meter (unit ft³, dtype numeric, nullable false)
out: 1516.82 ft³
